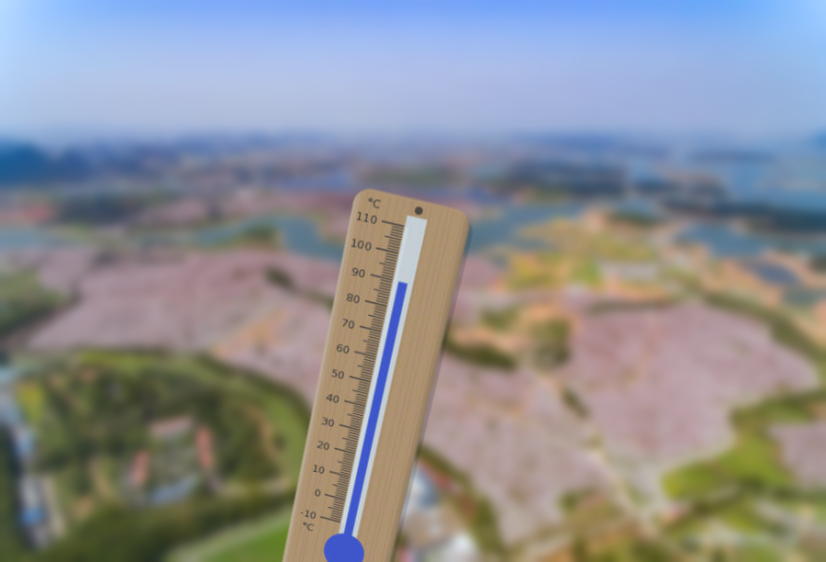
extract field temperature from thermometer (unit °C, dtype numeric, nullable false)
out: 90 °C
